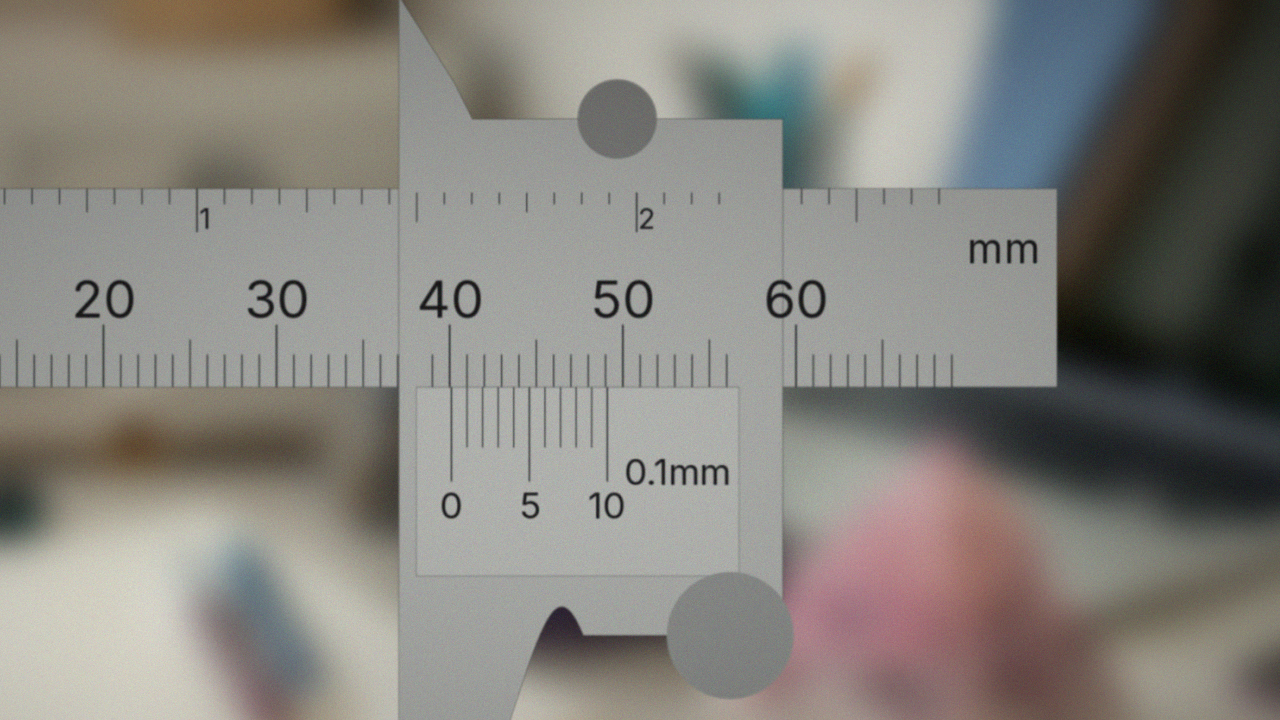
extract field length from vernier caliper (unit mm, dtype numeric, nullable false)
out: 40.1 mm
